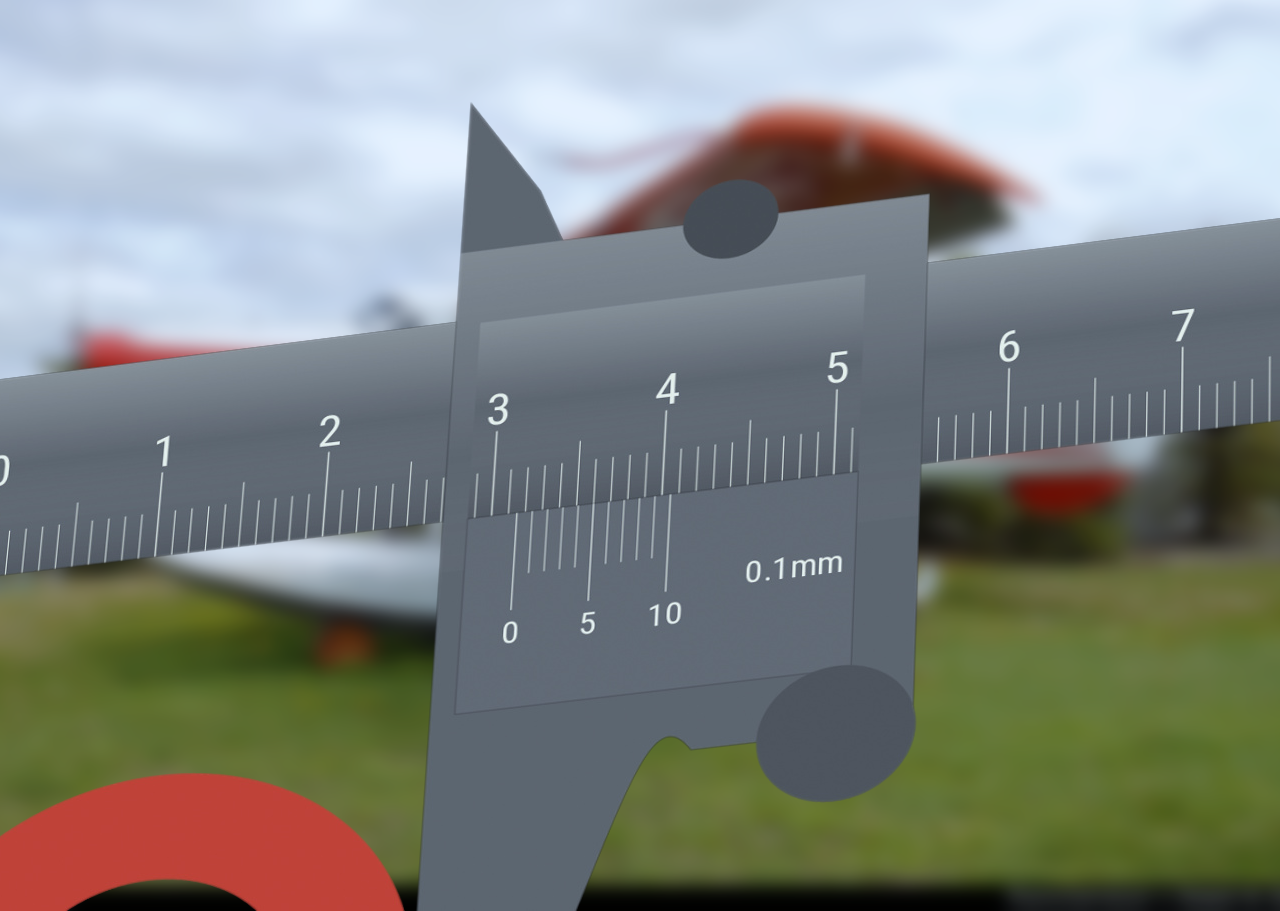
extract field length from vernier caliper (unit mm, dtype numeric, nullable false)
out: 31.5 mm
